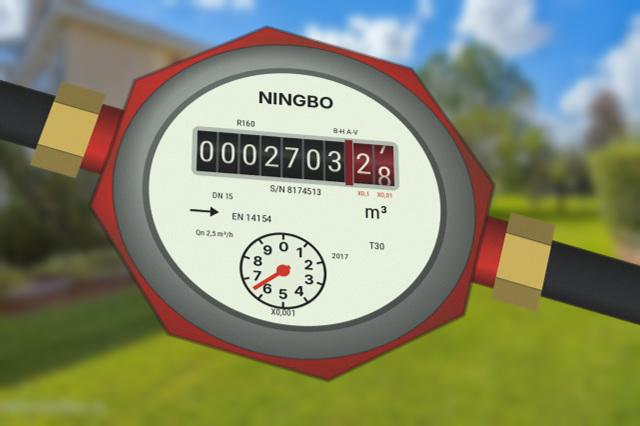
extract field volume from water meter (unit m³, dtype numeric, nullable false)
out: 2703.276 m³
